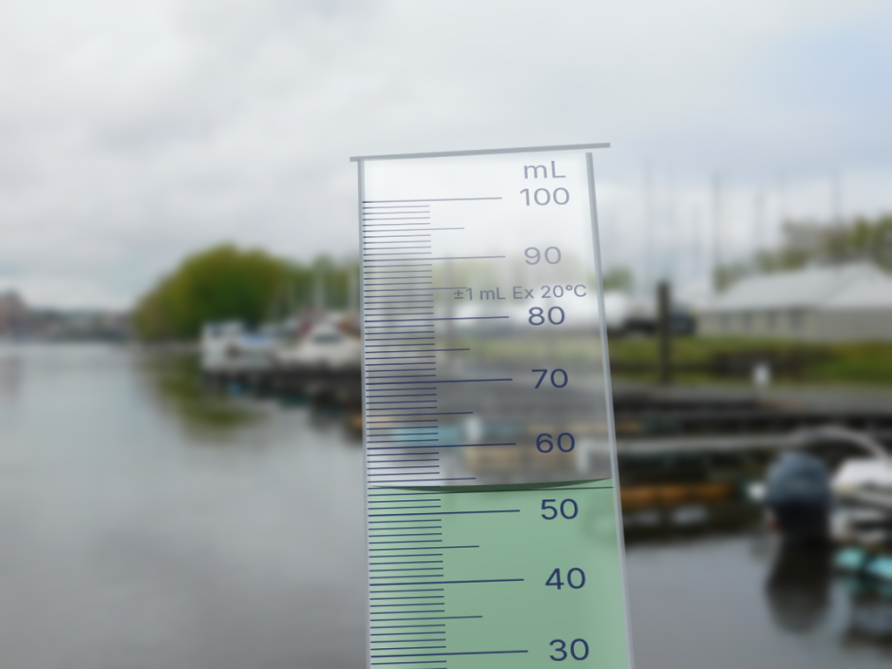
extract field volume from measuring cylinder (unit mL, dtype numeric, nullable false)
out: 53 mL
